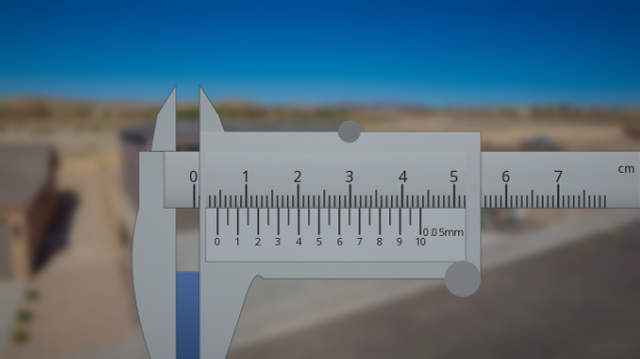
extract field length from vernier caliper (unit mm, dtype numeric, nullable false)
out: 4.5 mm
